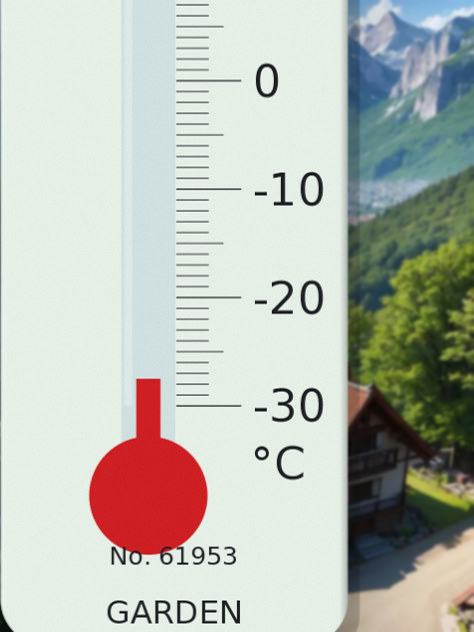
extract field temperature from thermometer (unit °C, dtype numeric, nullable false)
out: -27.5 °C
